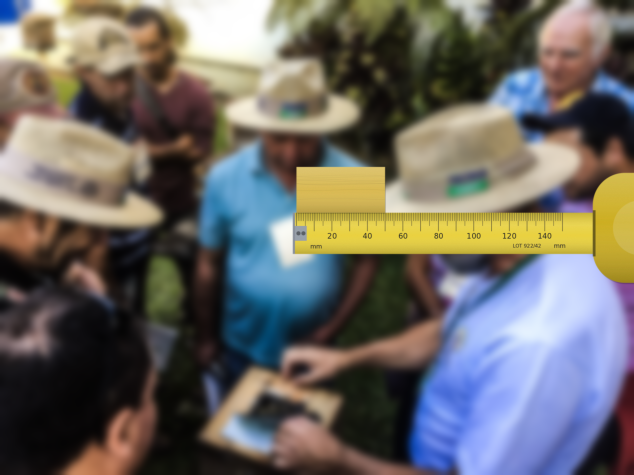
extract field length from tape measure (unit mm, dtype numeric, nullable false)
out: 50 mm
